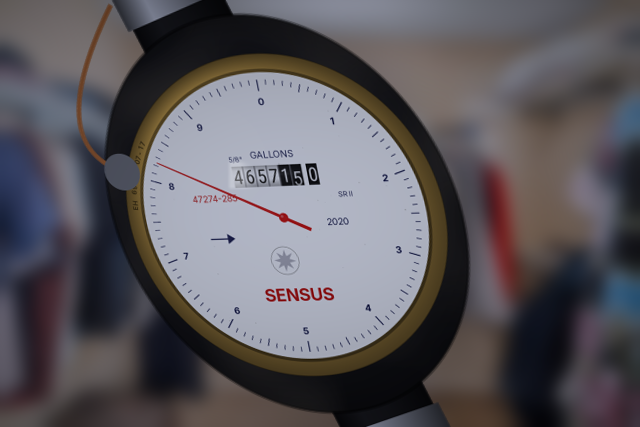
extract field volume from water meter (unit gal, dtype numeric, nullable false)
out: 4657148.2 gal
